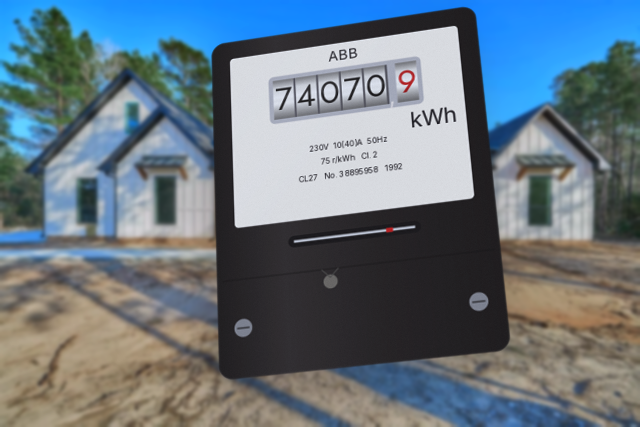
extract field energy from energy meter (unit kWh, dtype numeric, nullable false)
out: 74070.9 kWh
